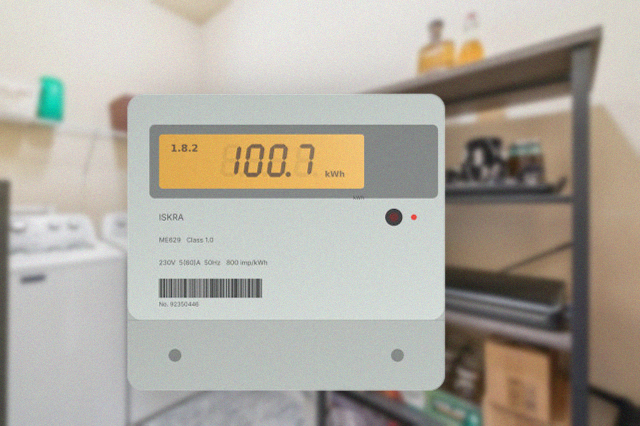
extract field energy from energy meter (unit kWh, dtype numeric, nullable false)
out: 100.7 kWh
